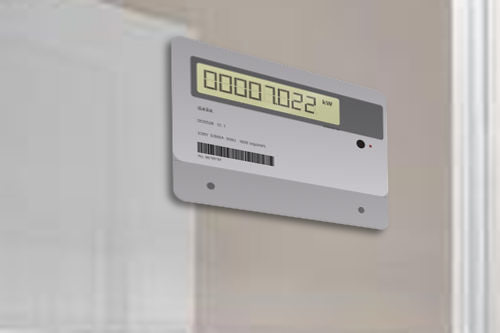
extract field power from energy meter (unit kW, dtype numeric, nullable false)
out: 7.022 kW
